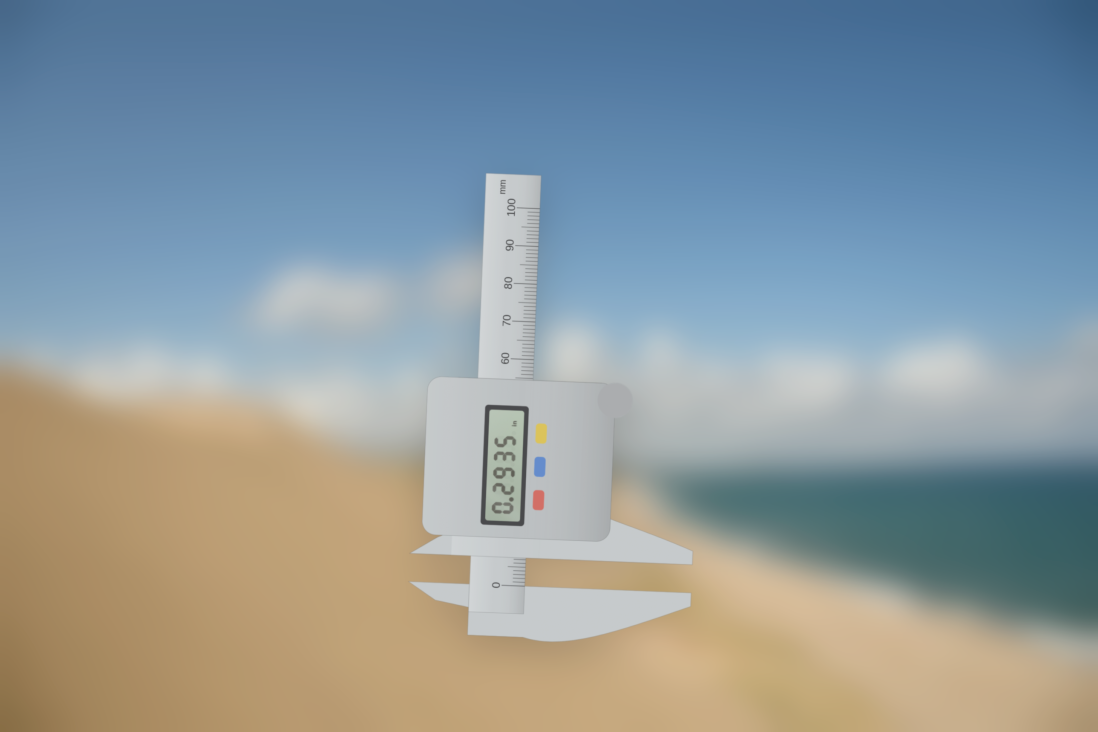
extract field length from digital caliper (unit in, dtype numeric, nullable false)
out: 0.2935 in
